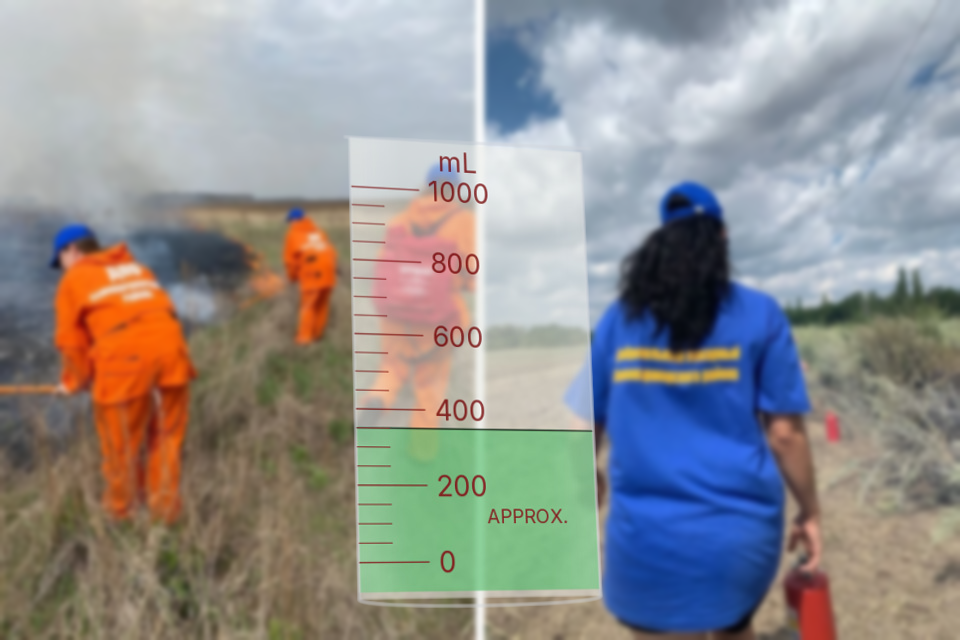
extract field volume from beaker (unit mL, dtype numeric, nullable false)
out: 350 mL
